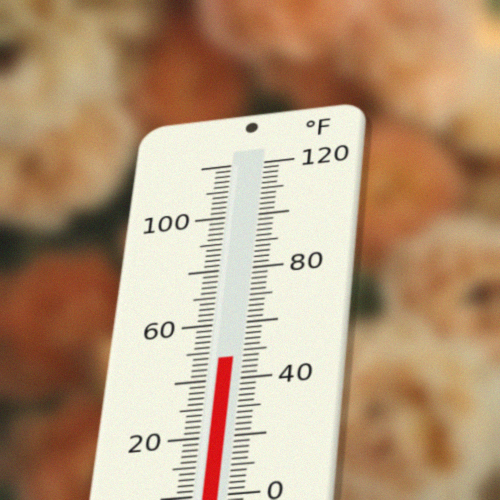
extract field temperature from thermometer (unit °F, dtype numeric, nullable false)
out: 48 °F
